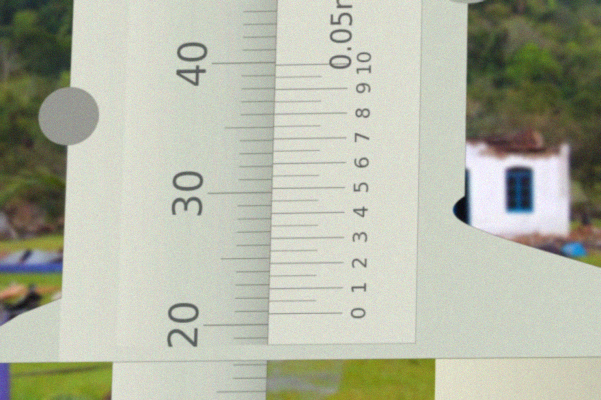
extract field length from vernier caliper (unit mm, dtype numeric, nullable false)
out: 20.8 mm
